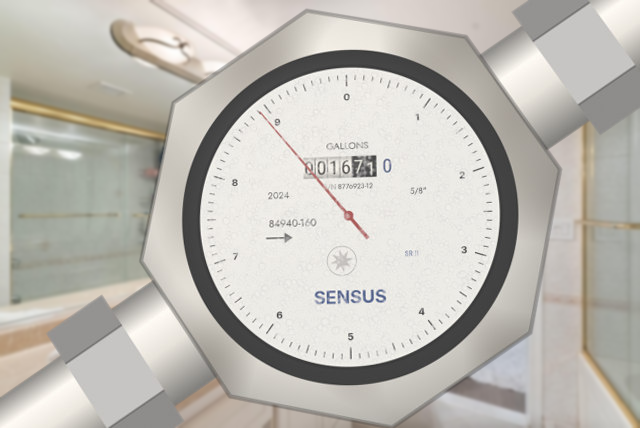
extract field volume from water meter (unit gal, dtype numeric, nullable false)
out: 16708.9 gal
